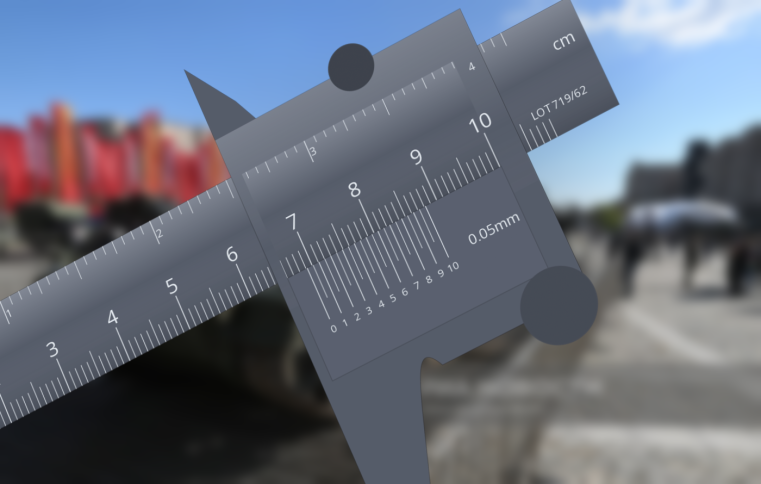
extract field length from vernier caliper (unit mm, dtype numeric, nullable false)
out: 69.2 mm
